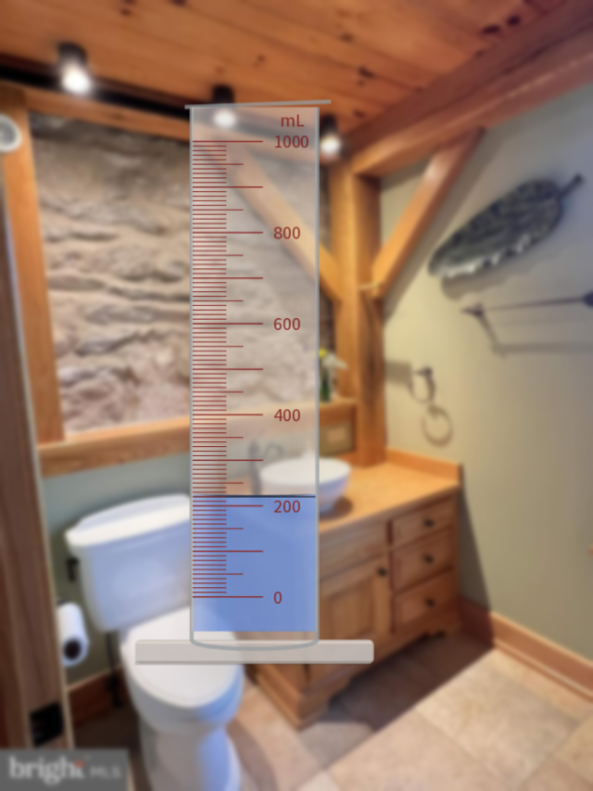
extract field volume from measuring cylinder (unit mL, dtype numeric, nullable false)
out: 220 mL
